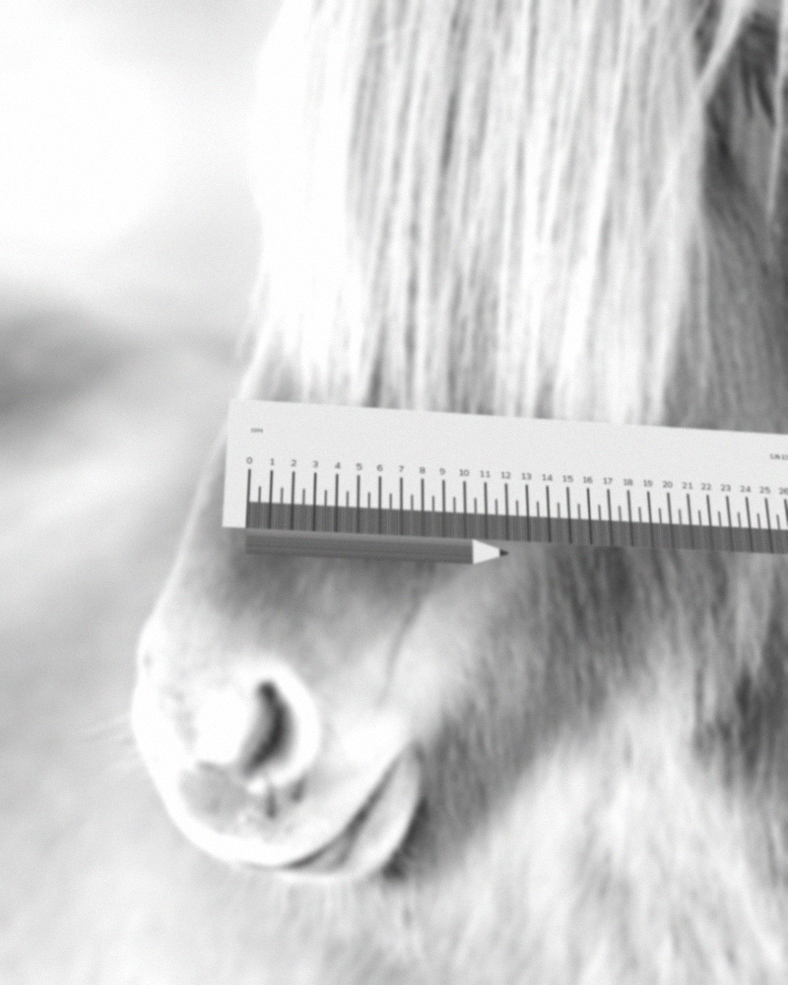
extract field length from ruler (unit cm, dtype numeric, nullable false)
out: 12 cm
